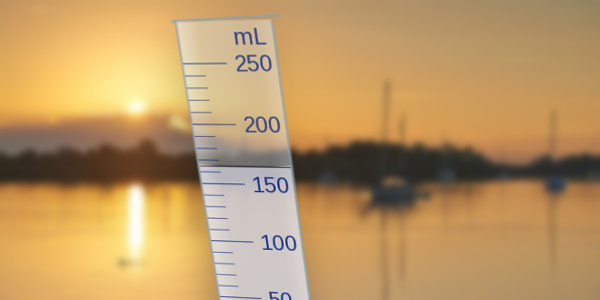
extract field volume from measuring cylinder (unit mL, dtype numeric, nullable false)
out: 165 mL
